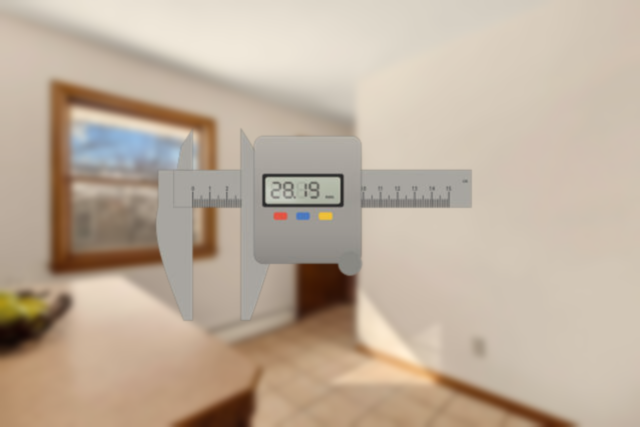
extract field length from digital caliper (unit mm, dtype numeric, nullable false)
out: 28.19 mm
